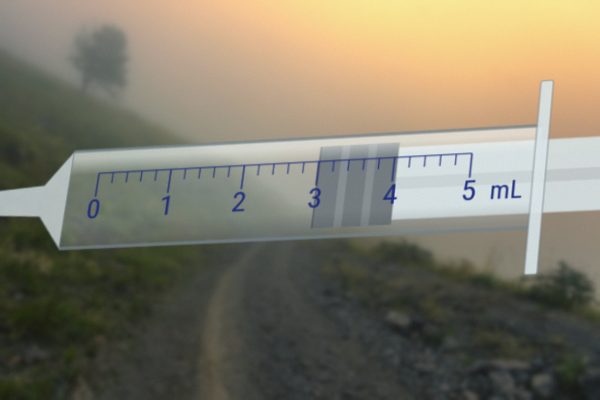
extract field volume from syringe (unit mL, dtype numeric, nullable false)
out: 3 mL
